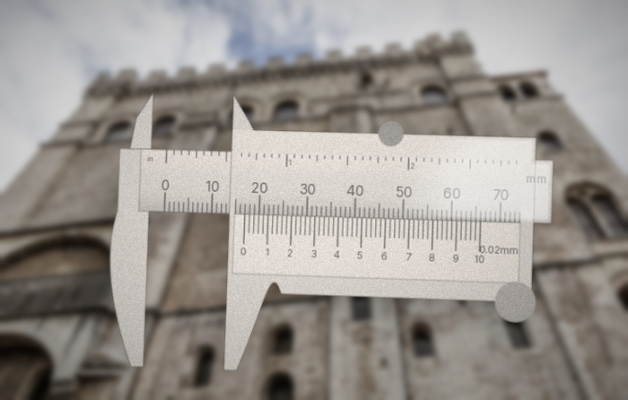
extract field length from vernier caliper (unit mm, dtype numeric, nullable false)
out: 17.0 mm
